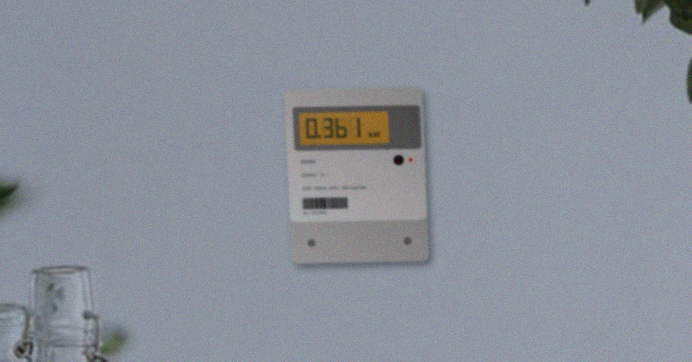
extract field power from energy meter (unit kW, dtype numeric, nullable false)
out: 0.361 kW
